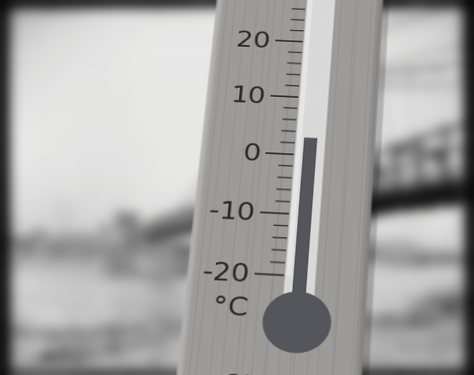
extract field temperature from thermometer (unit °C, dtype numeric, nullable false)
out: 3 °C
